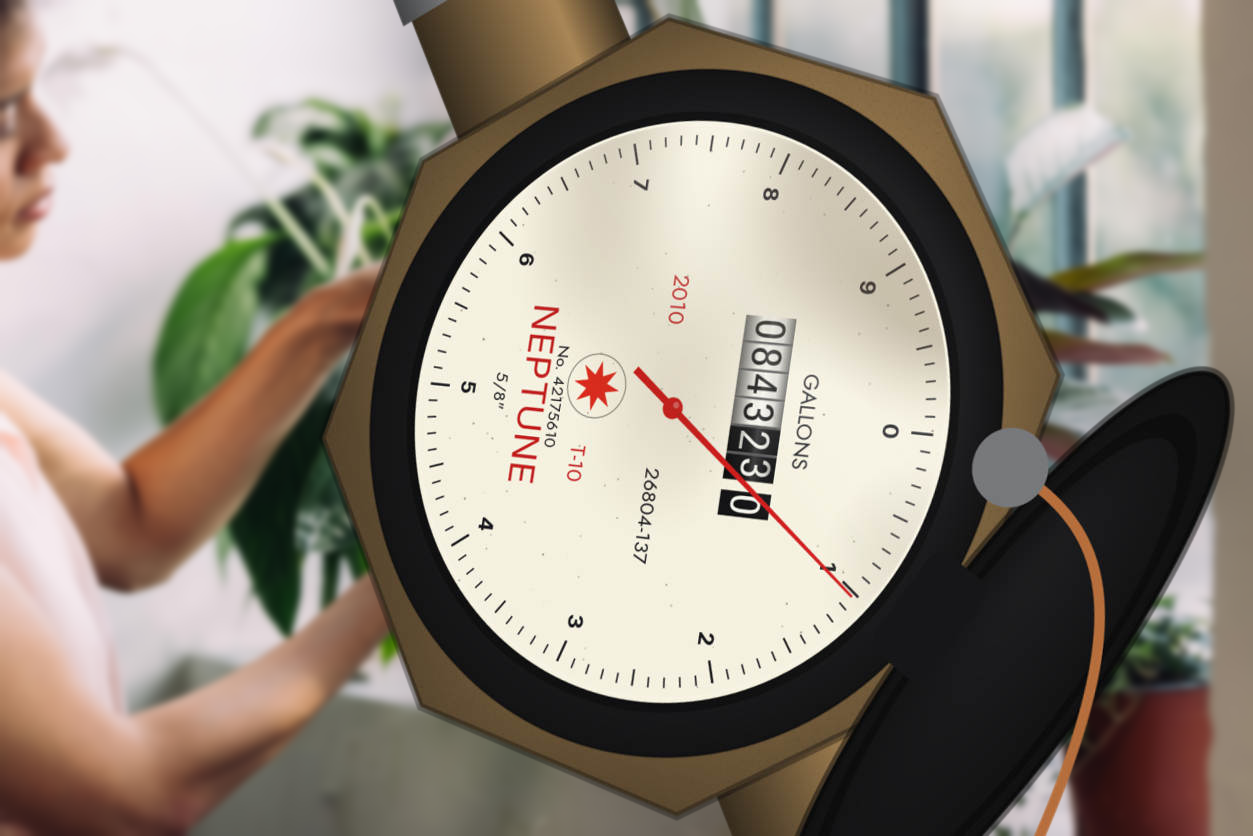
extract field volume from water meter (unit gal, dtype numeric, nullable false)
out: 843231.0 gal
